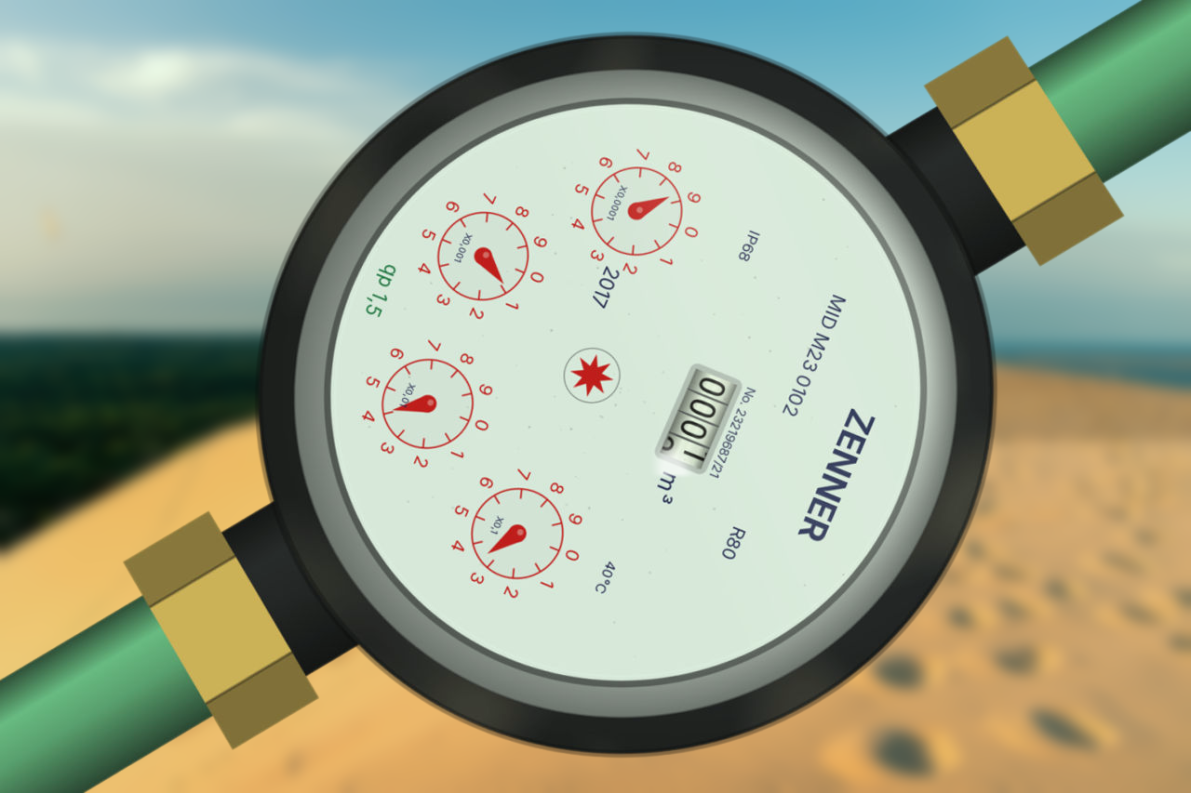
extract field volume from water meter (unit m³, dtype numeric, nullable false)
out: 1.3408 m³
